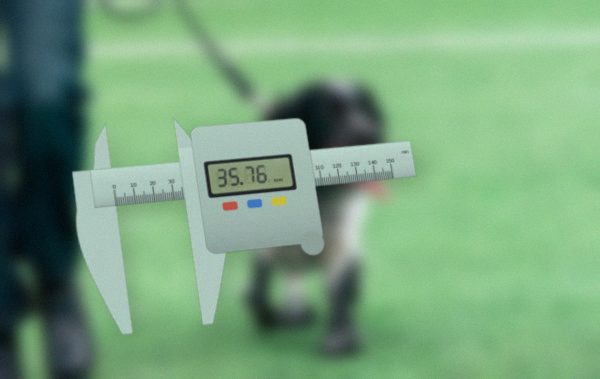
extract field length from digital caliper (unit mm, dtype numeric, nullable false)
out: 35.76 mm
